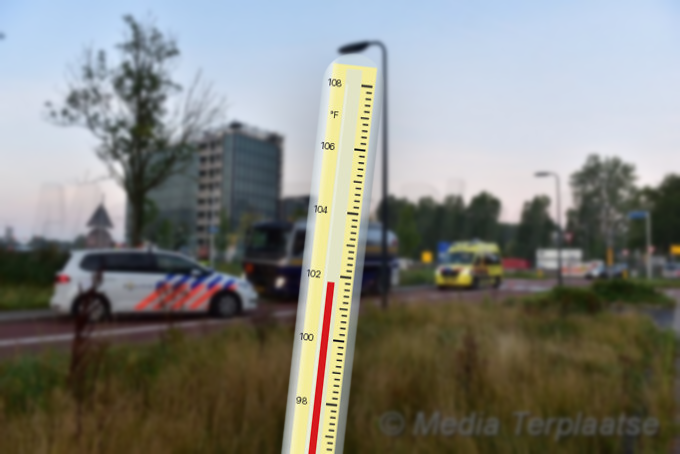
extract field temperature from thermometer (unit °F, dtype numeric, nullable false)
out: 101.8 °F
